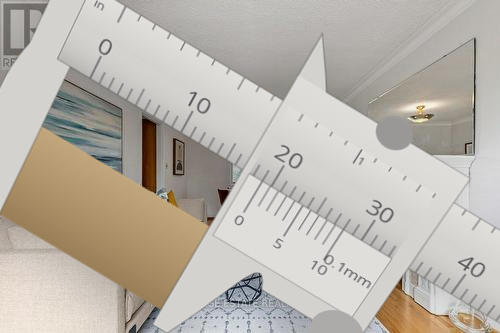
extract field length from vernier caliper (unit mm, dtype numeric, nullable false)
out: 19.0 mm
